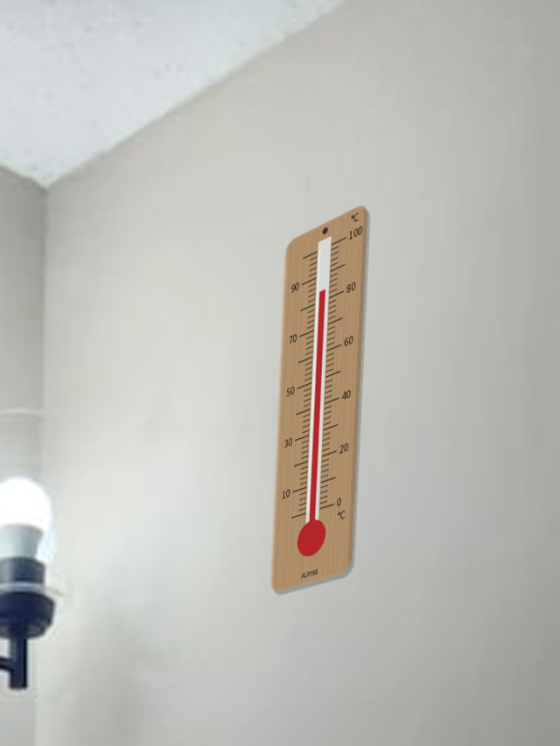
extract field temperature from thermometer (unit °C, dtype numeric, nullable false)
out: 84 °C
